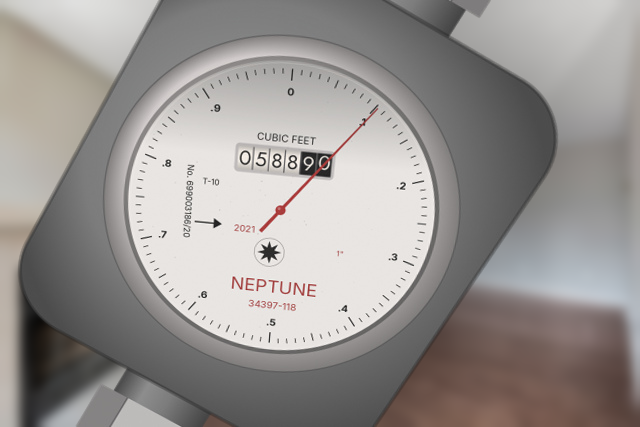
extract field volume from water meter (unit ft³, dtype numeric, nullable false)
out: 58890.10 ft³
